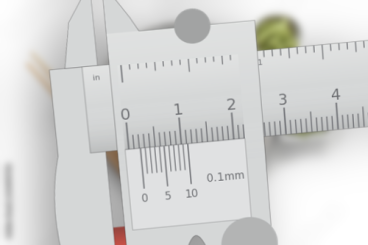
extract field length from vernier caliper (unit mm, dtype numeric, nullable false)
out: 2.2 mm
